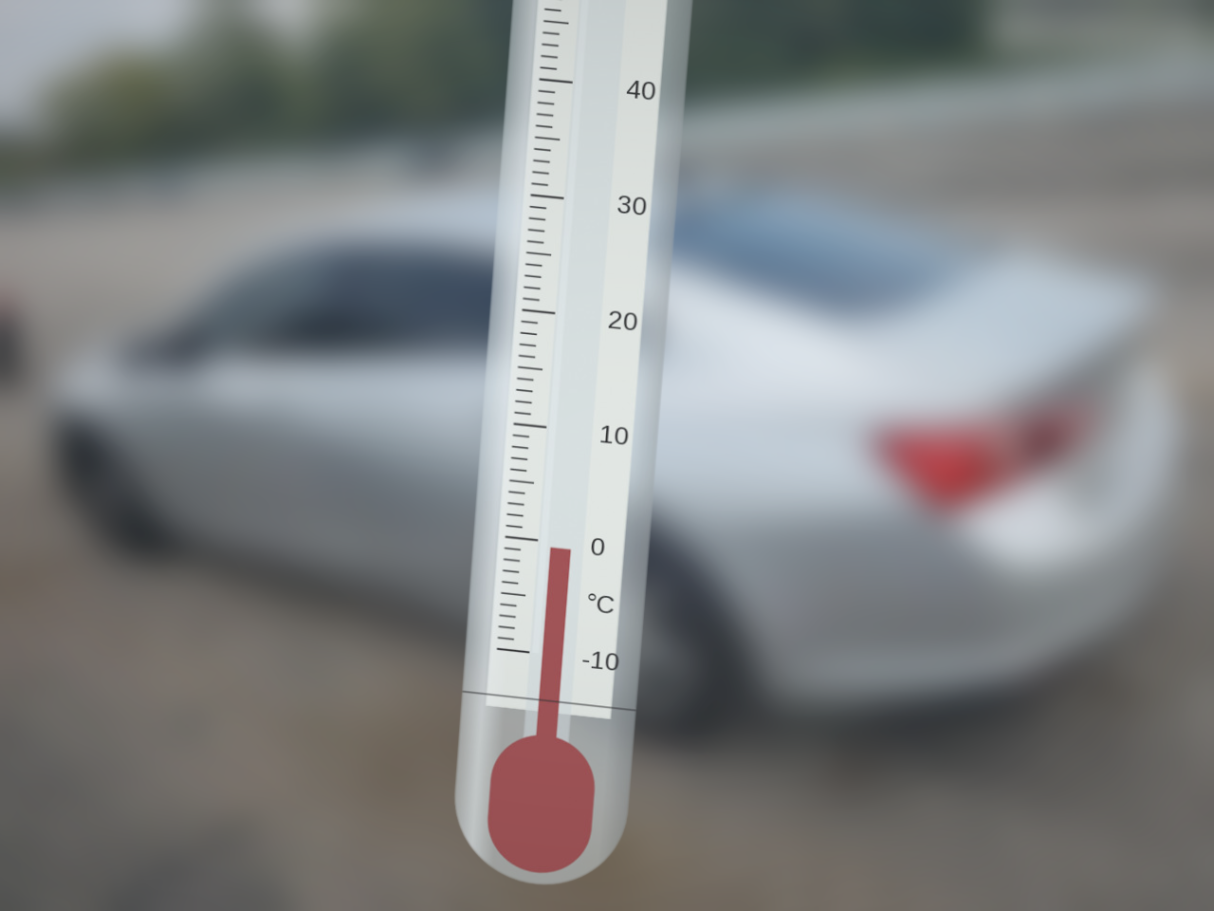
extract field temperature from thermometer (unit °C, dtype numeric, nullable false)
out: -0.5 °C
